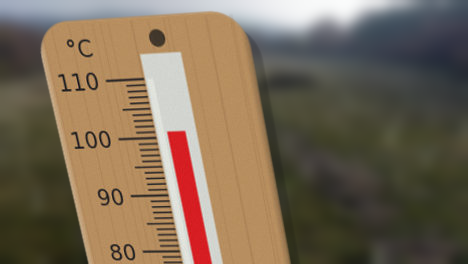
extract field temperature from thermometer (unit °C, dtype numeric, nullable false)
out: 101 °C
